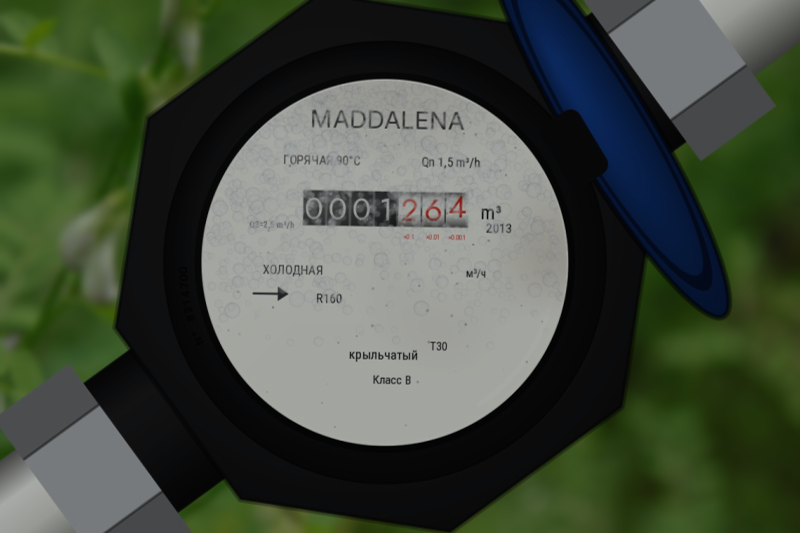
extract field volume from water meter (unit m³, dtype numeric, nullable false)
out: 1.264 m³
